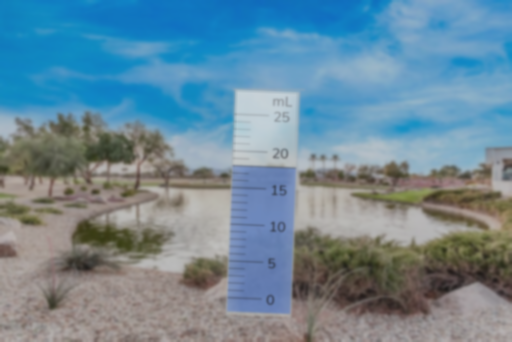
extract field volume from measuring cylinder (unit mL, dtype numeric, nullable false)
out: 18 mL
